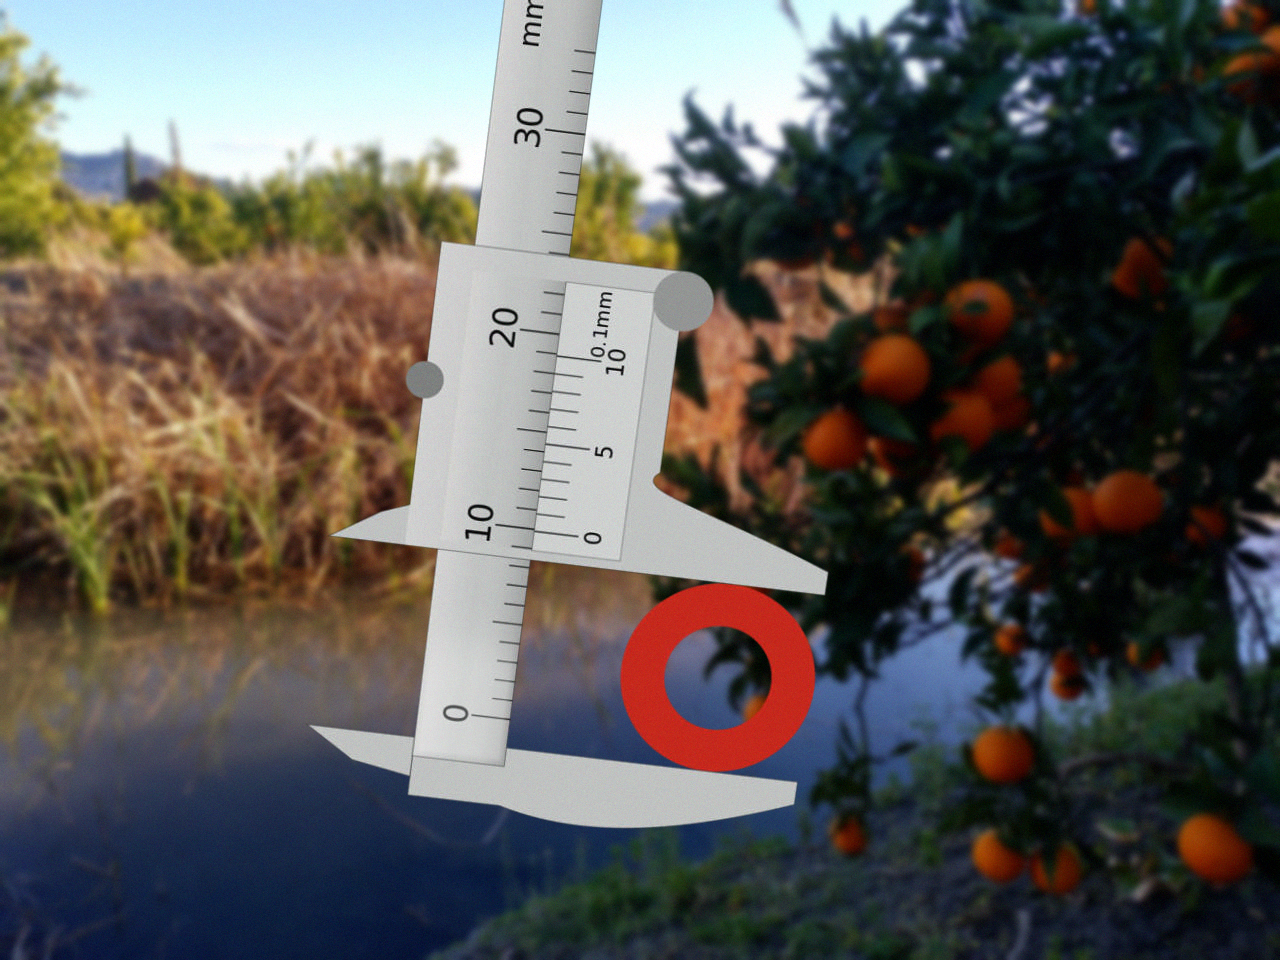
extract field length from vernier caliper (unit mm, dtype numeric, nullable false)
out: 9.9 mm
